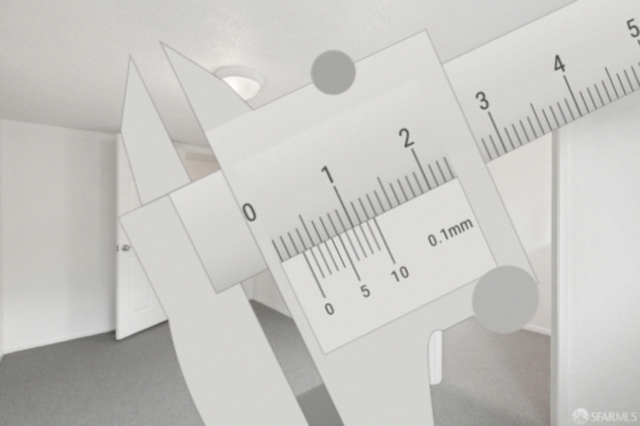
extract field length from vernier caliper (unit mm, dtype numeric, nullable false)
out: 3.6 mm
